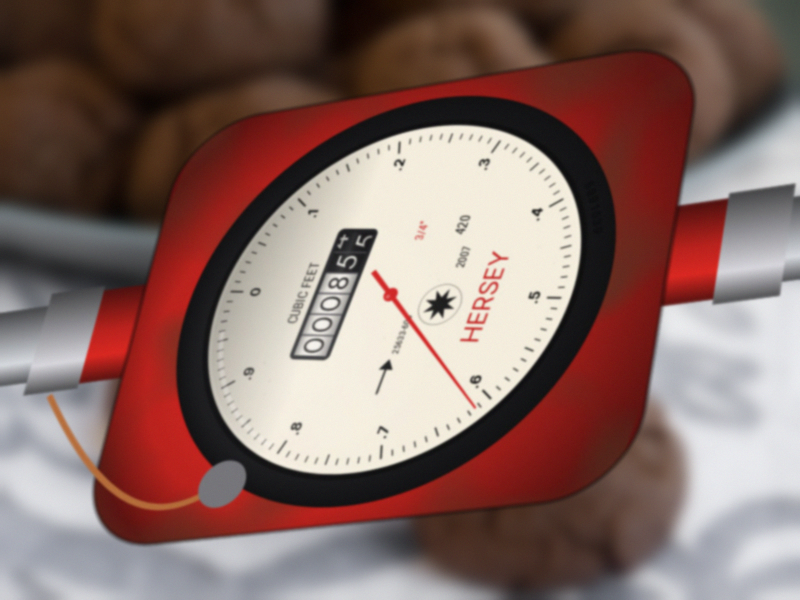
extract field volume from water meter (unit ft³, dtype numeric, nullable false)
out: 854.61 ft³
